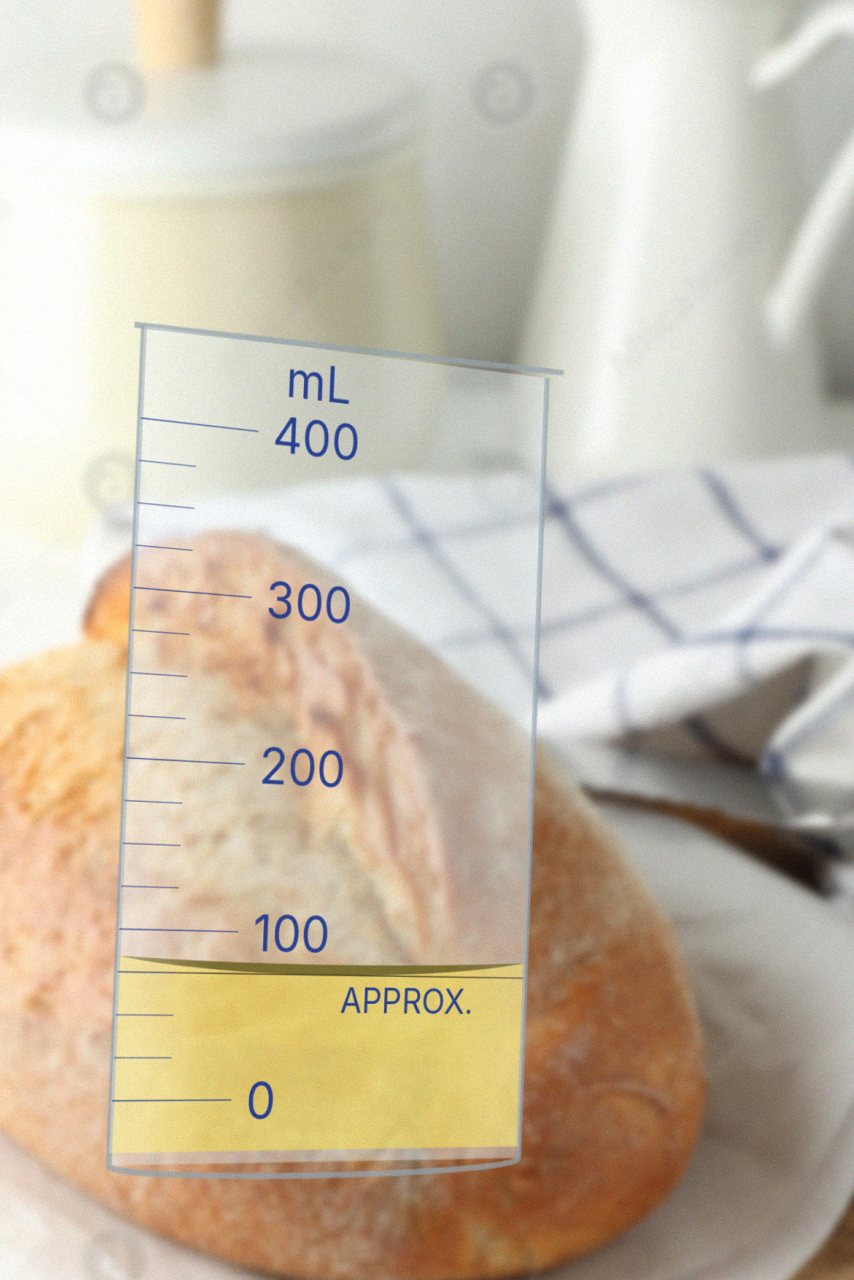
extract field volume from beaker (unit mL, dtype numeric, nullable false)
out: 75 mL
